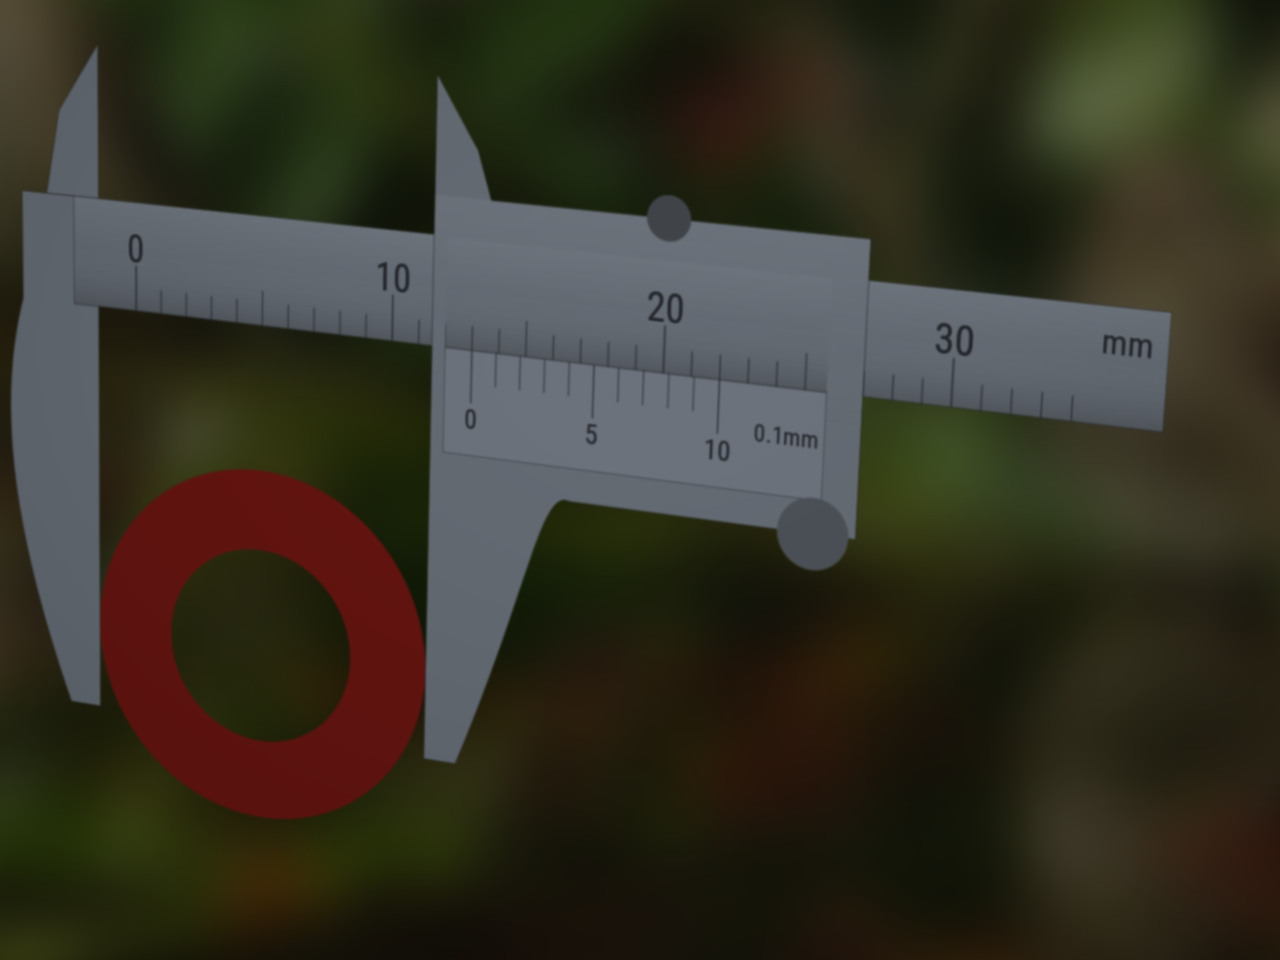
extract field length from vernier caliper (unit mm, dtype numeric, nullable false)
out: 13.0 mm
